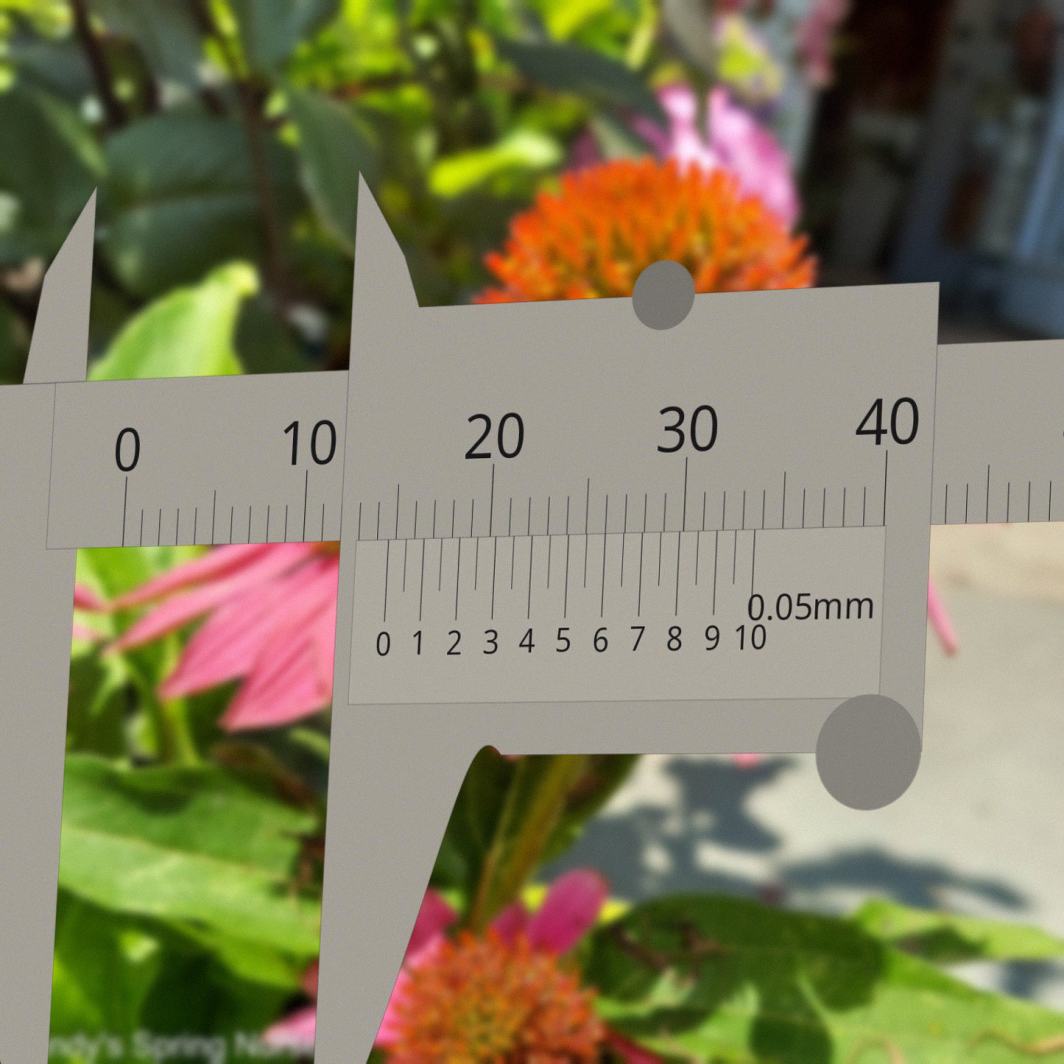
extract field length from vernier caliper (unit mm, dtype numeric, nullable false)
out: 14.6 mm
